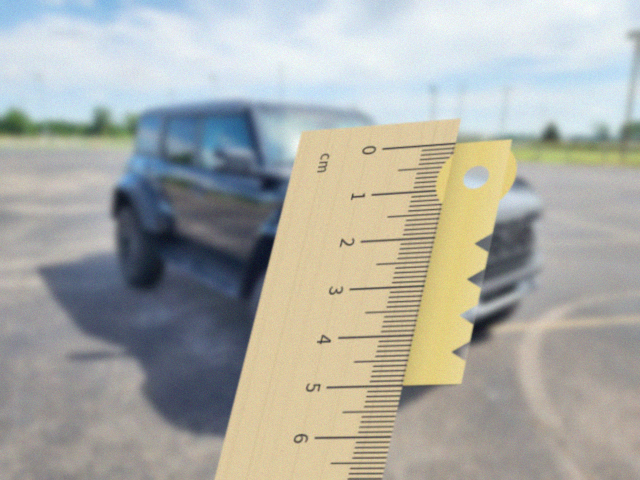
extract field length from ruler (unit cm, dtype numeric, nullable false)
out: 5 cm
